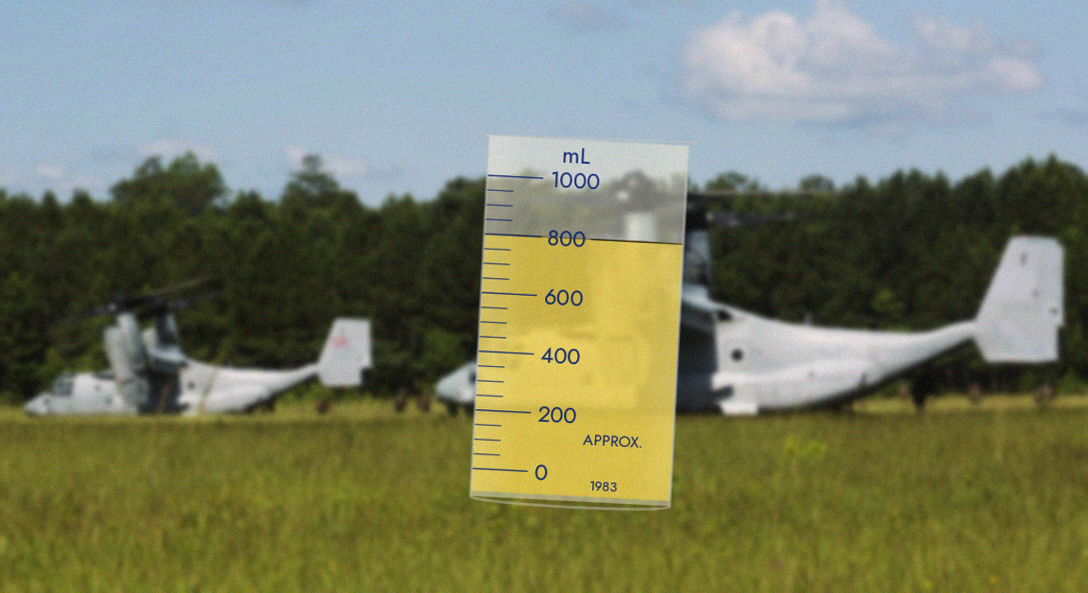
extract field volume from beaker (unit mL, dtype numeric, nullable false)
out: 800 mL
